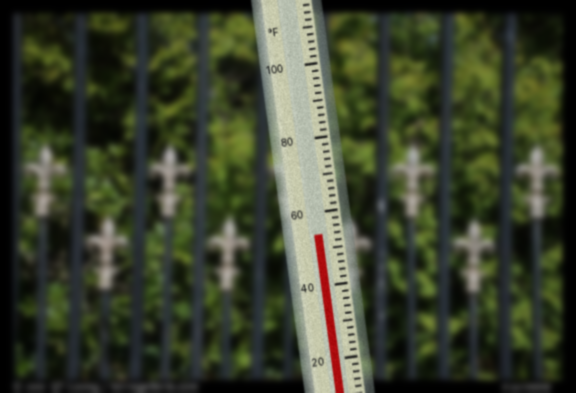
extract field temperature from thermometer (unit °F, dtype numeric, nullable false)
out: 54 °F
